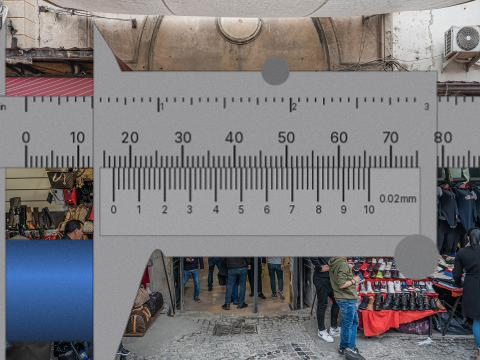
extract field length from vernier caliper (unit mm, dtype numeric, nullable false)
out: 16.8 mm
